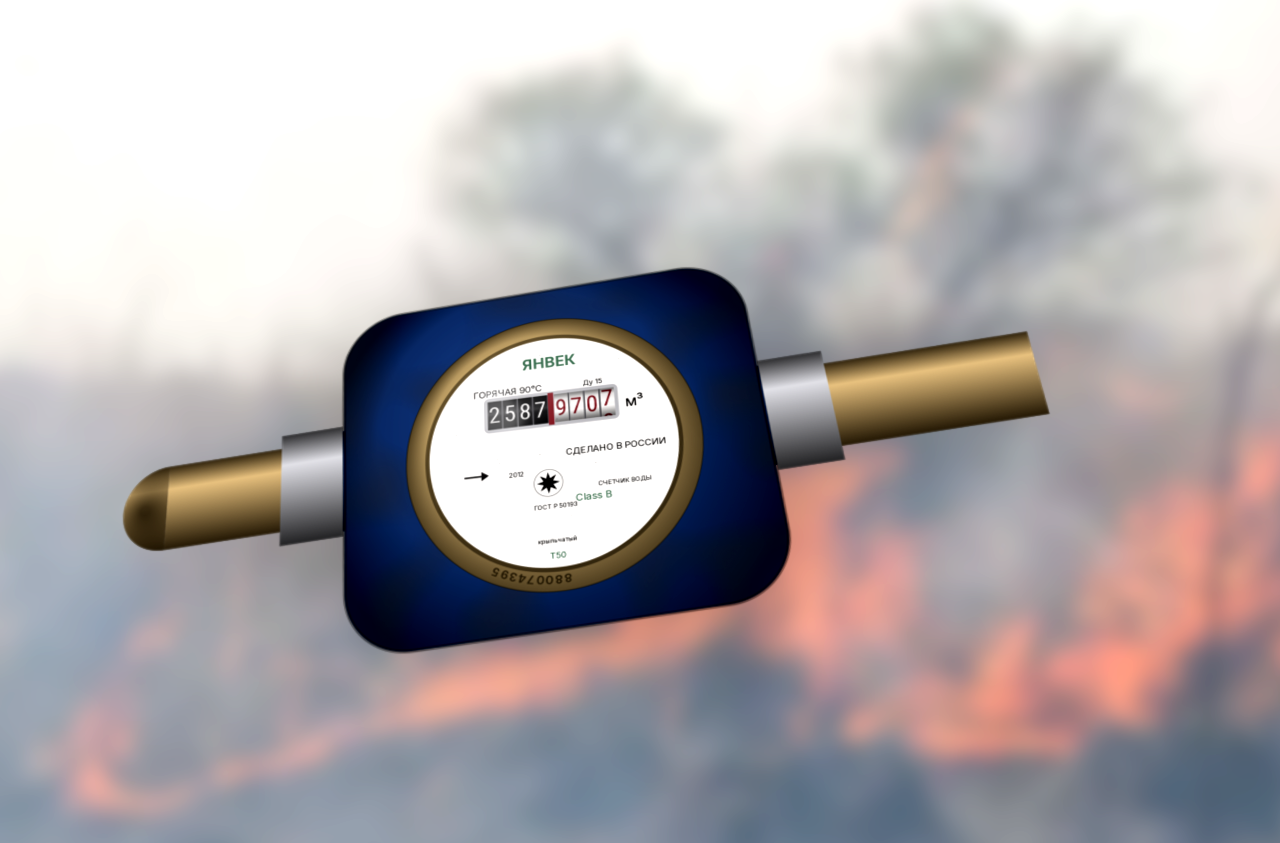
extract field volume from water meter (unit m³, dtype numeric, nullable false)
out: 2587.9707 m³
